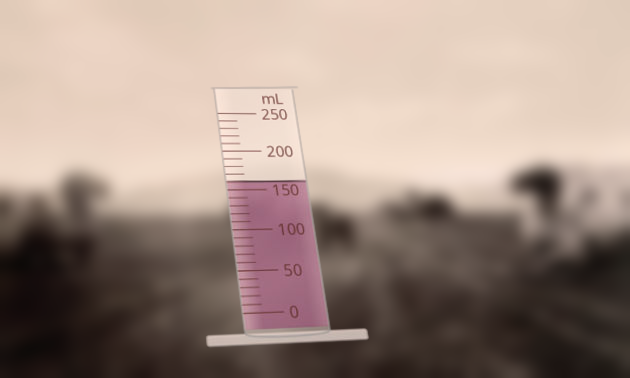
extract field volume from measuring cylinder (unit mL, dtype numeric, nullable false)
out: 160 mL
